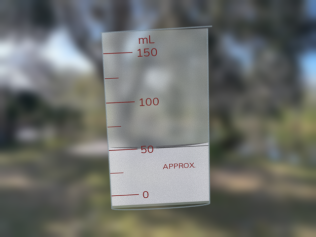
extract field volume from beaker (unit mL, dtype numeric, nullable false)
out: 50 mL
